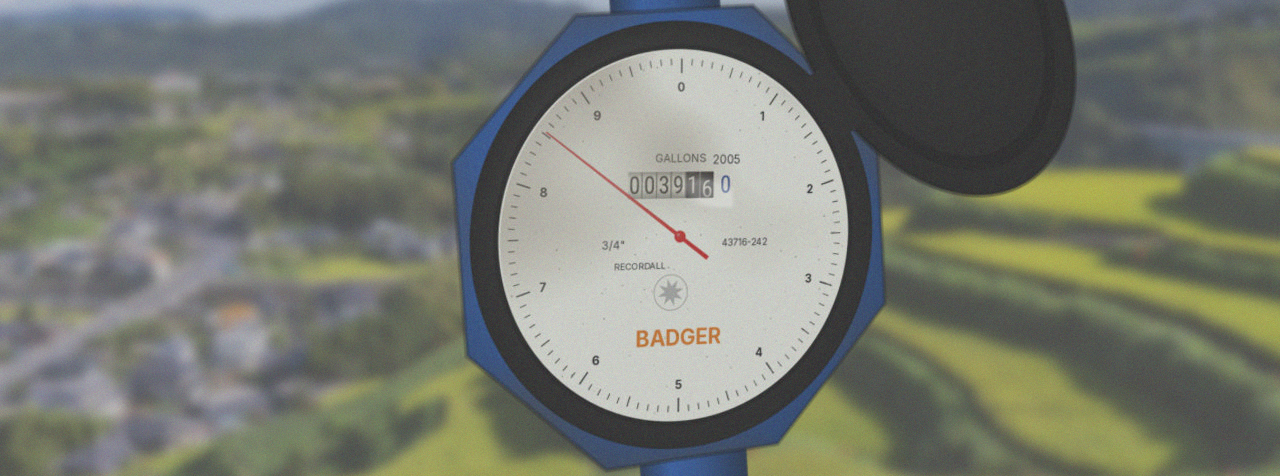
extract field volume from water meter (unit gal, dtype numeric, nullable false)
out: 39158.5 gal
